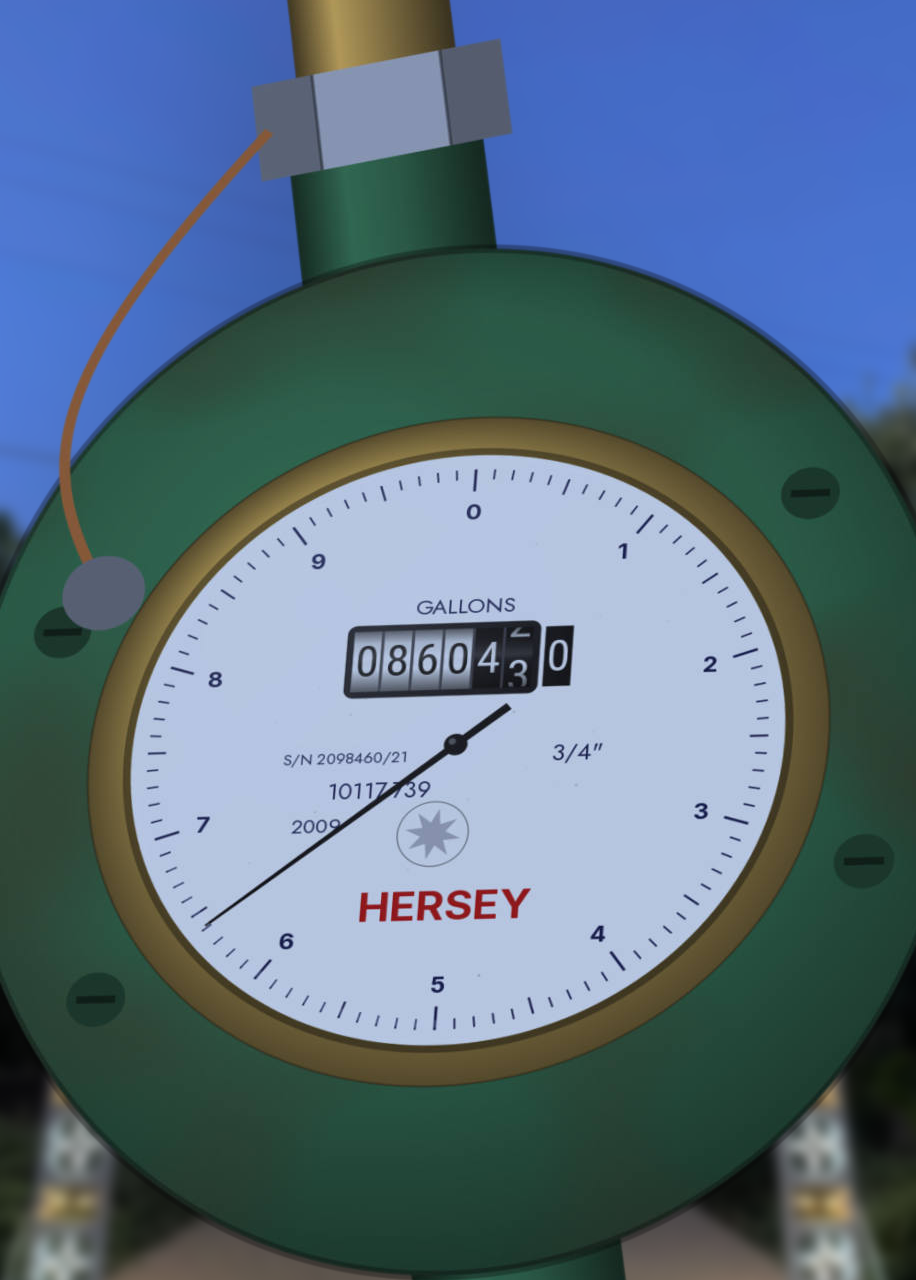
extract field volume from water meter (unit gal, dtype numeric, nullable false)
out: 860426.4 gal
